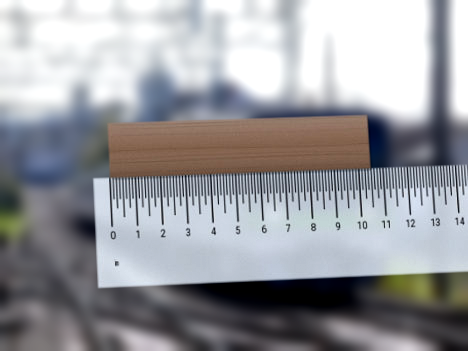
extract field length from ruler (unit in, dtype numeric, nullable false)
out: 10.5 in
